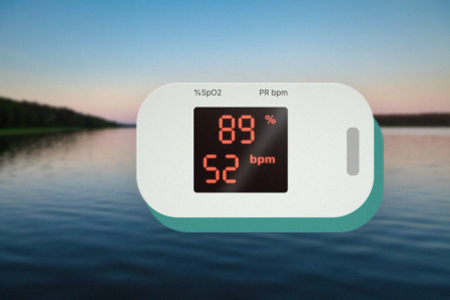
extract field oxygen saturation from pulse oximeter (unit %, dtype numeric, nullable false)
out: 89 %
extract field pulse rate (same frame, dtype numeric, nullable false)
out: 52 bpm
